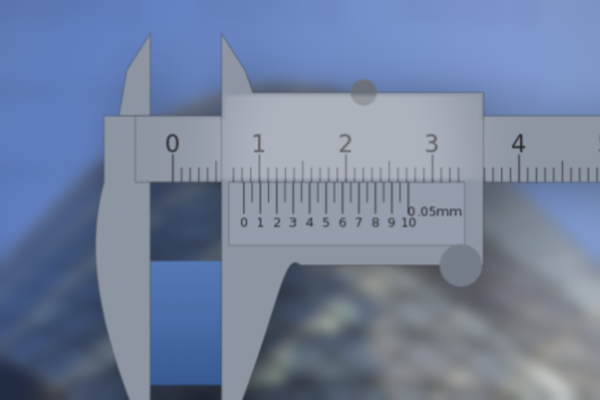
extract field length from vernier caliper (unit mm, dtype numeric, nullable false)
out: 8.2 mm
